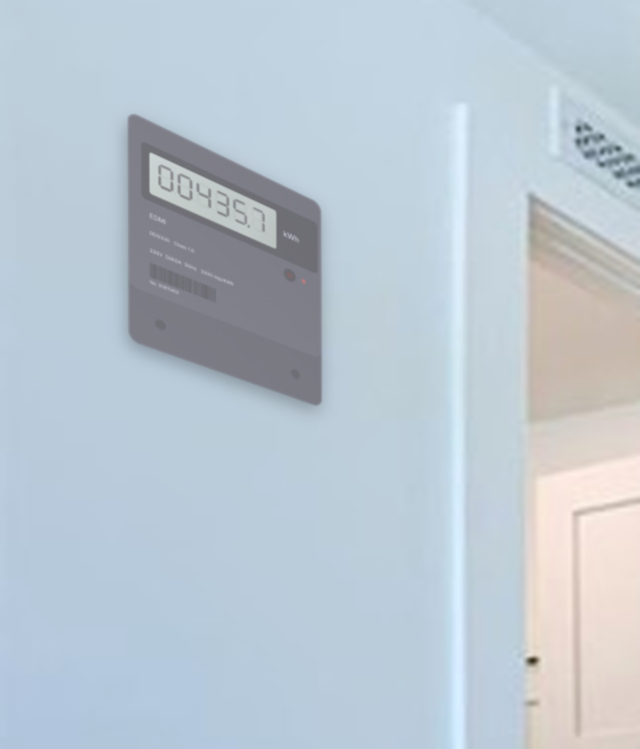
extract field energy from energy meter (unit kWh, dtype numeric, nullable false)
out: 435.7 kWh
